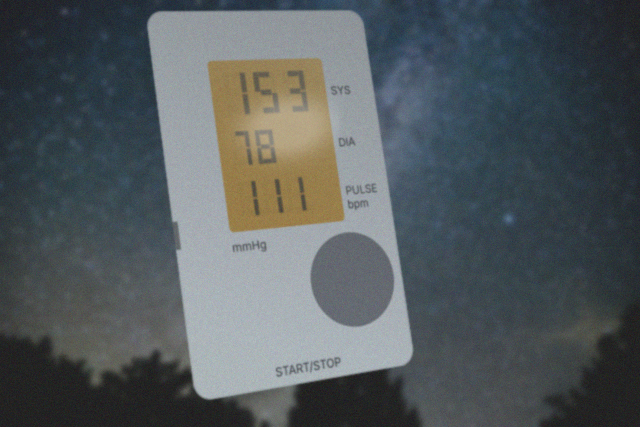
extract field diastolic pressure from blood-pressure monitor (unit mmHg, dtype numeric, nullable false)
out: 78 mmHg
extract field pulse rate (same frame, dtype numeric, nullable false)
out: 111 bpm
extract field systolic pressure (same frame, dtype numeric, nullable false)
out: 153 mmHg
